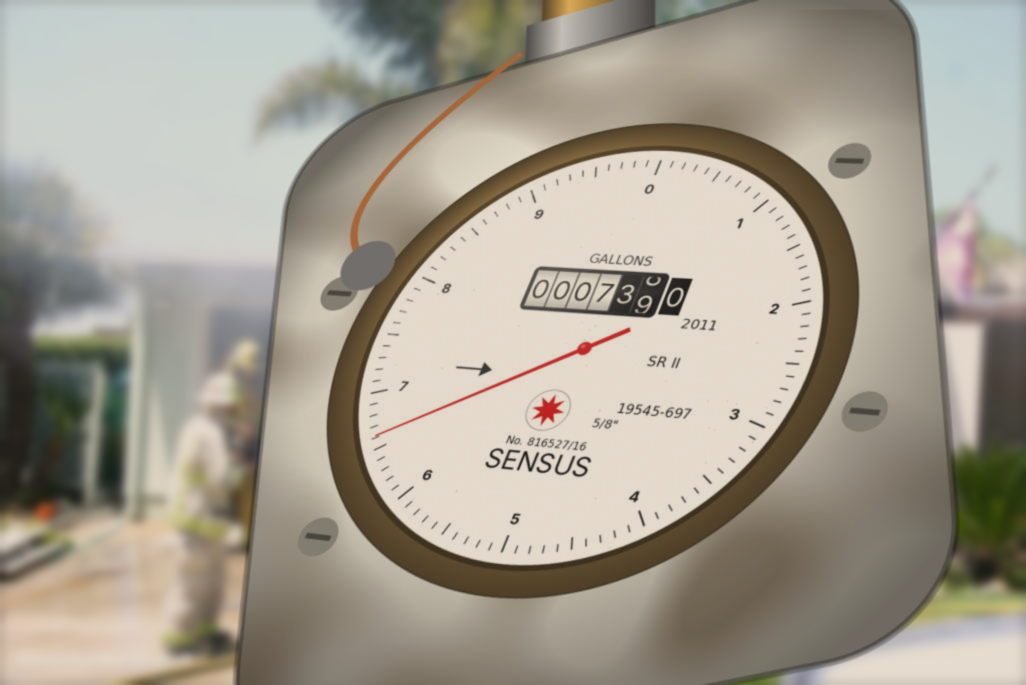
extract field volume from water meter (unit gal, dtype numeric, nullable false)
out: 7386.6 gal
